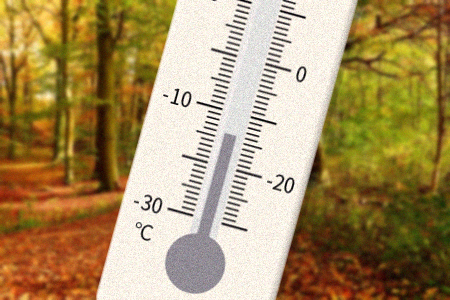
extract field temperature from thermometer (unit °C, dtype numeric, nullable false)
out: -14 °C
